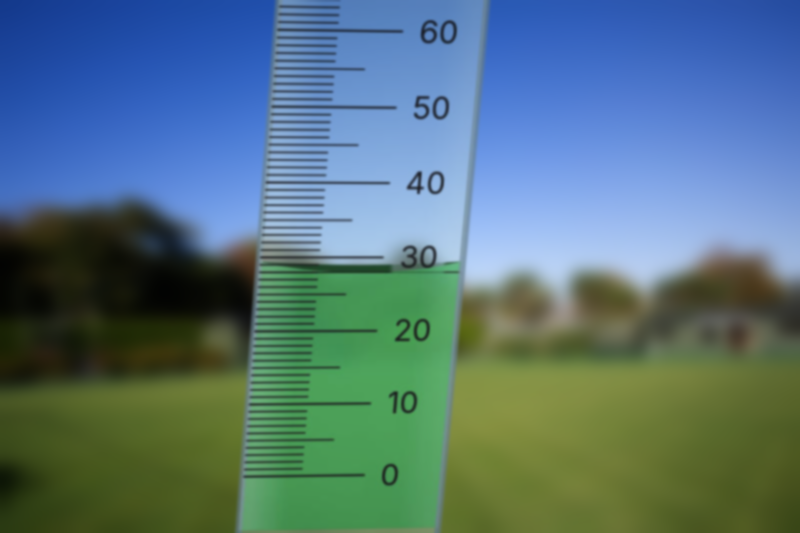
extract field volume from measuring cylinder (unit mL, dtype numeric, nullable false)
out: 28 mL
